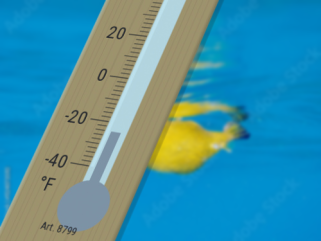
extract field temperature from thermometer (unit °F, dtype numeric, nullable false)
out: -24 °F
